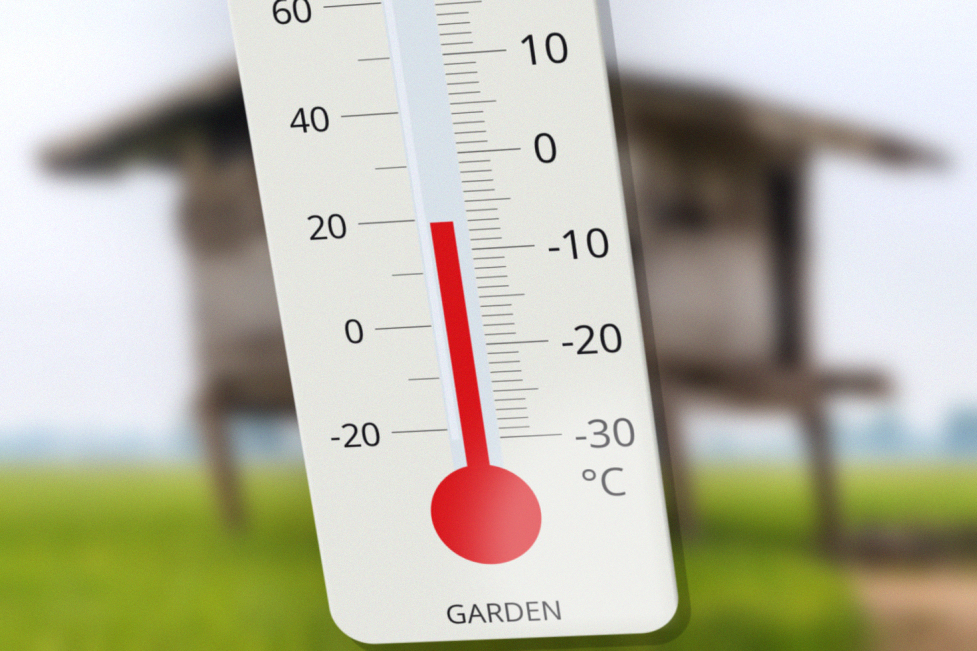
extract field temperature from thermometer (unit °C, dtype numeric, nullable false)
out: -7 °C
